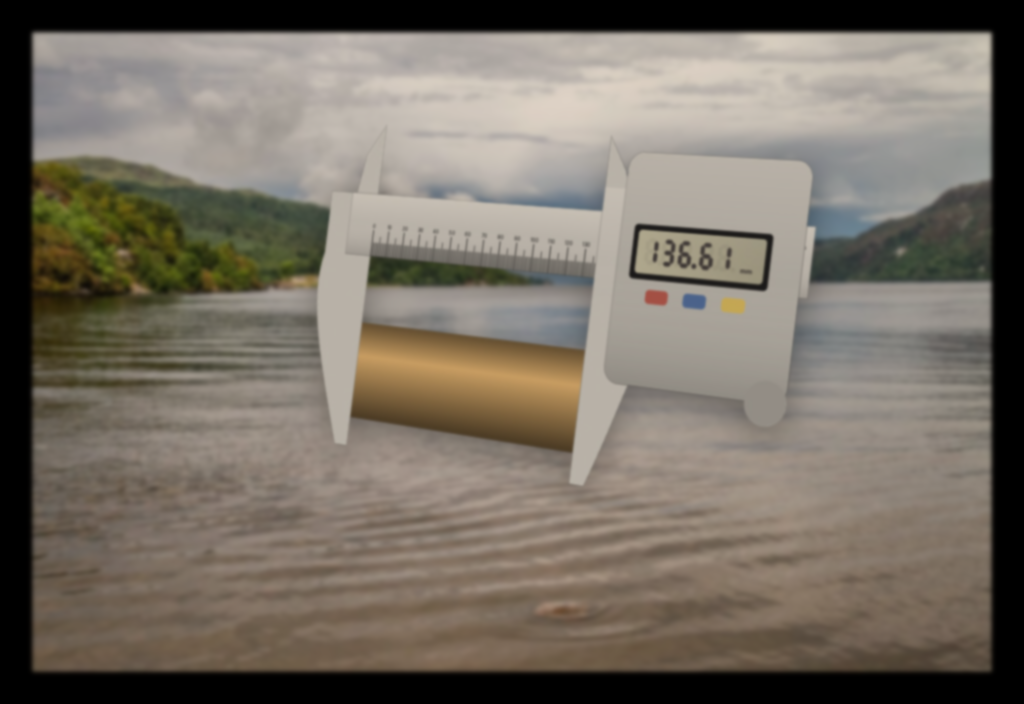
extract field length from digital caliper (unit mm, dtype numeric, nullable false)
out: 136.61 mm
